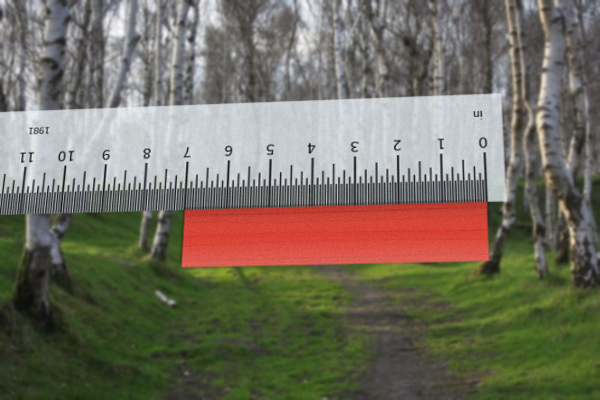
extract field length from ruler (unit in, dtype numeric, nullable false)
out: 7 in
